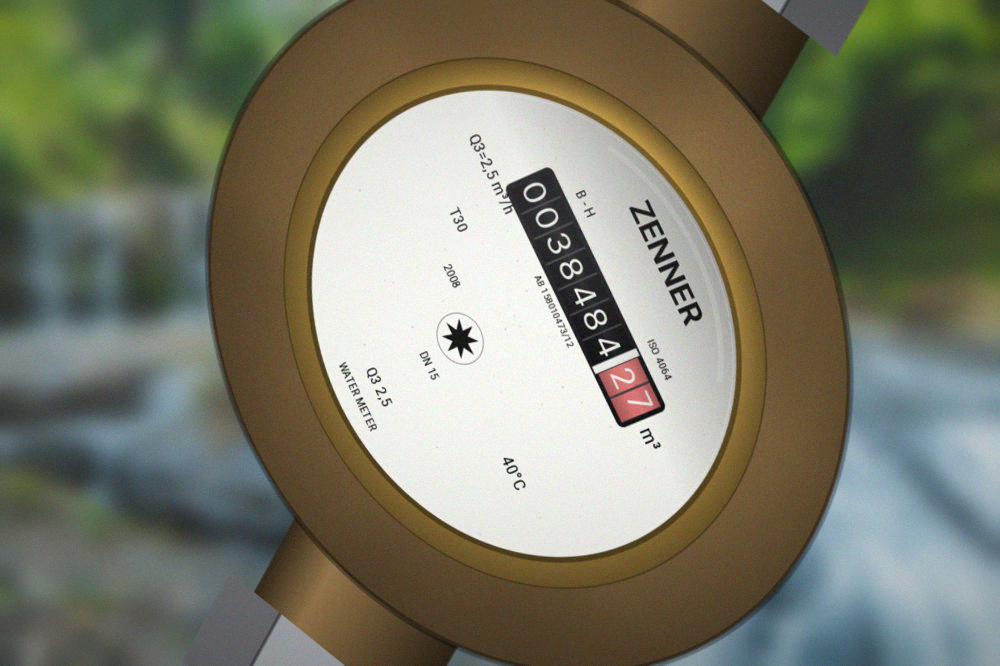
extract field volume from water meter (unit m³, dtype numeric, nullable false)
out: 38484.27 m³
